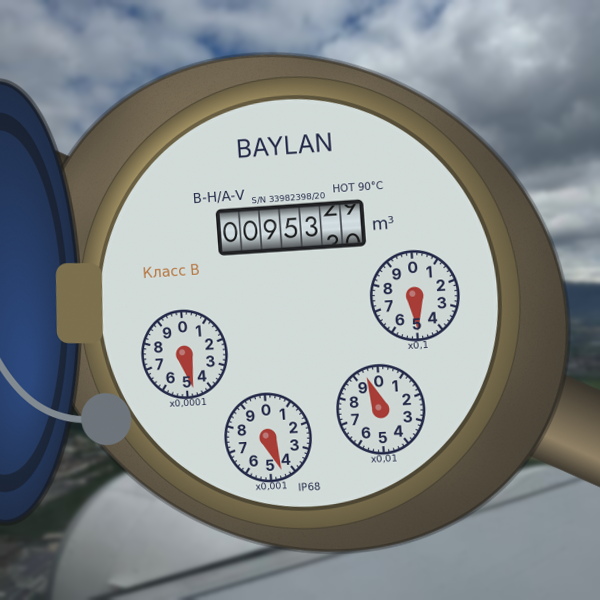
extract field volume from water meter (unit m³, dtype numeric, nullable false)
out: 95329.4944 m³
